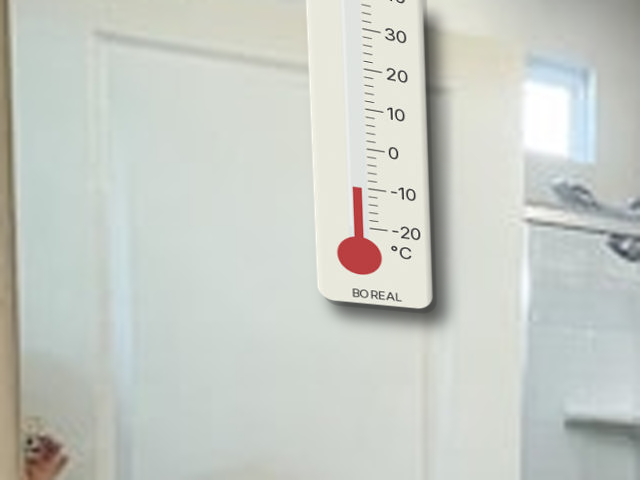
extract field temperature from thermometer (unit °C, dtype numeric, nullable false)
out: -10 °C
